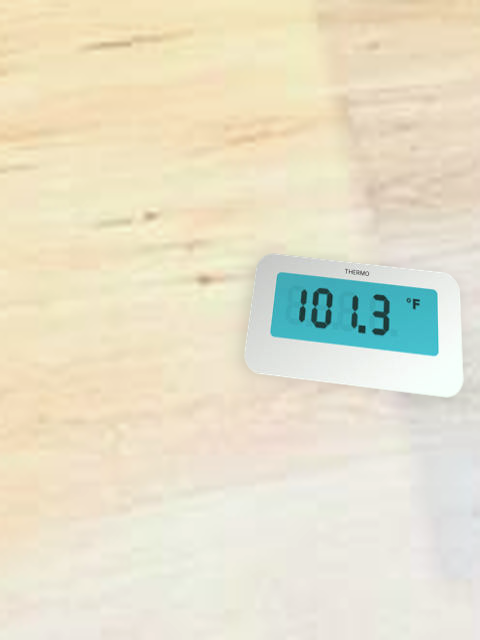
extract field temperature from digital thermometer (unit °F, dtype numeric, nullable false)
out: 101.3 °F
